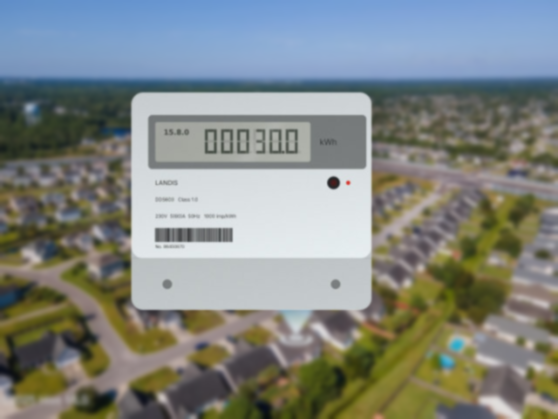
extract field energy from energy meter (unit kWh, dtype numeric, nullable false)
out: 30.0 kWh
